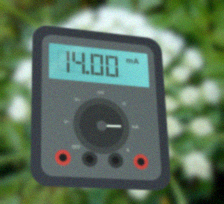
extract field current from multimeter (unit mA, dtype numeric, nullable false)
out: 14.00 mA
